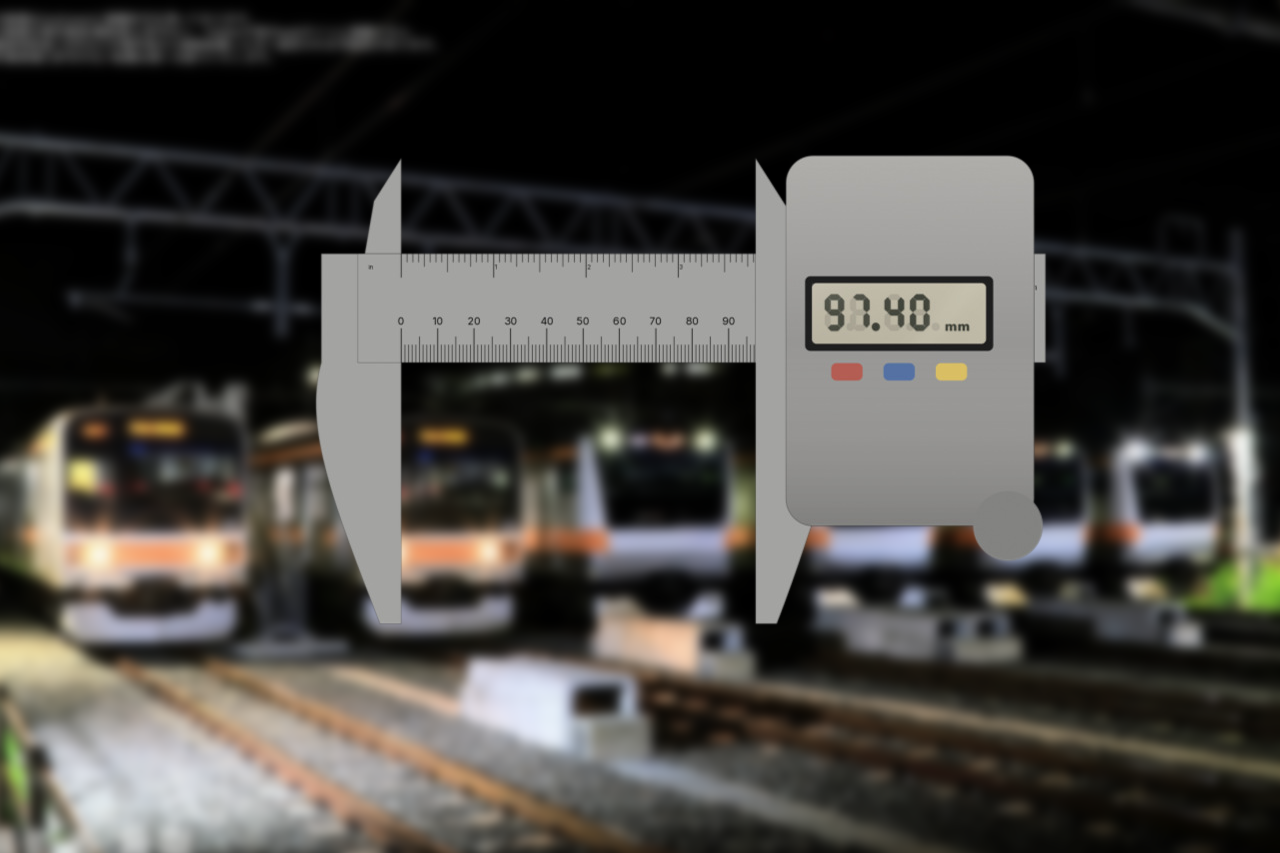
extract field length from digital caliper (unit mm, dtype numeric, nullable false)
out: 97.40 mm
